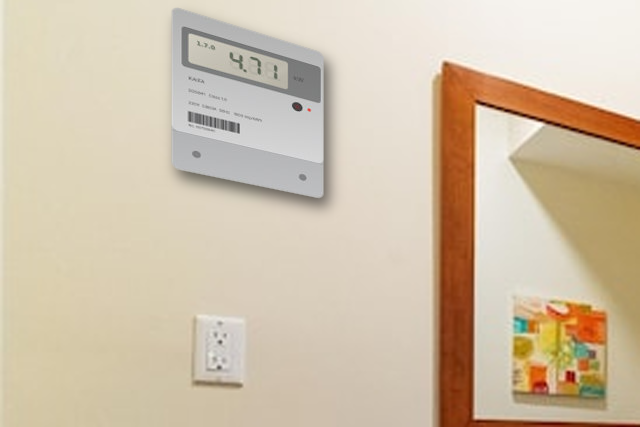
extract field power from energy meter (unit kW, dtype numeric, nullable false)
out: 4.71 kW
